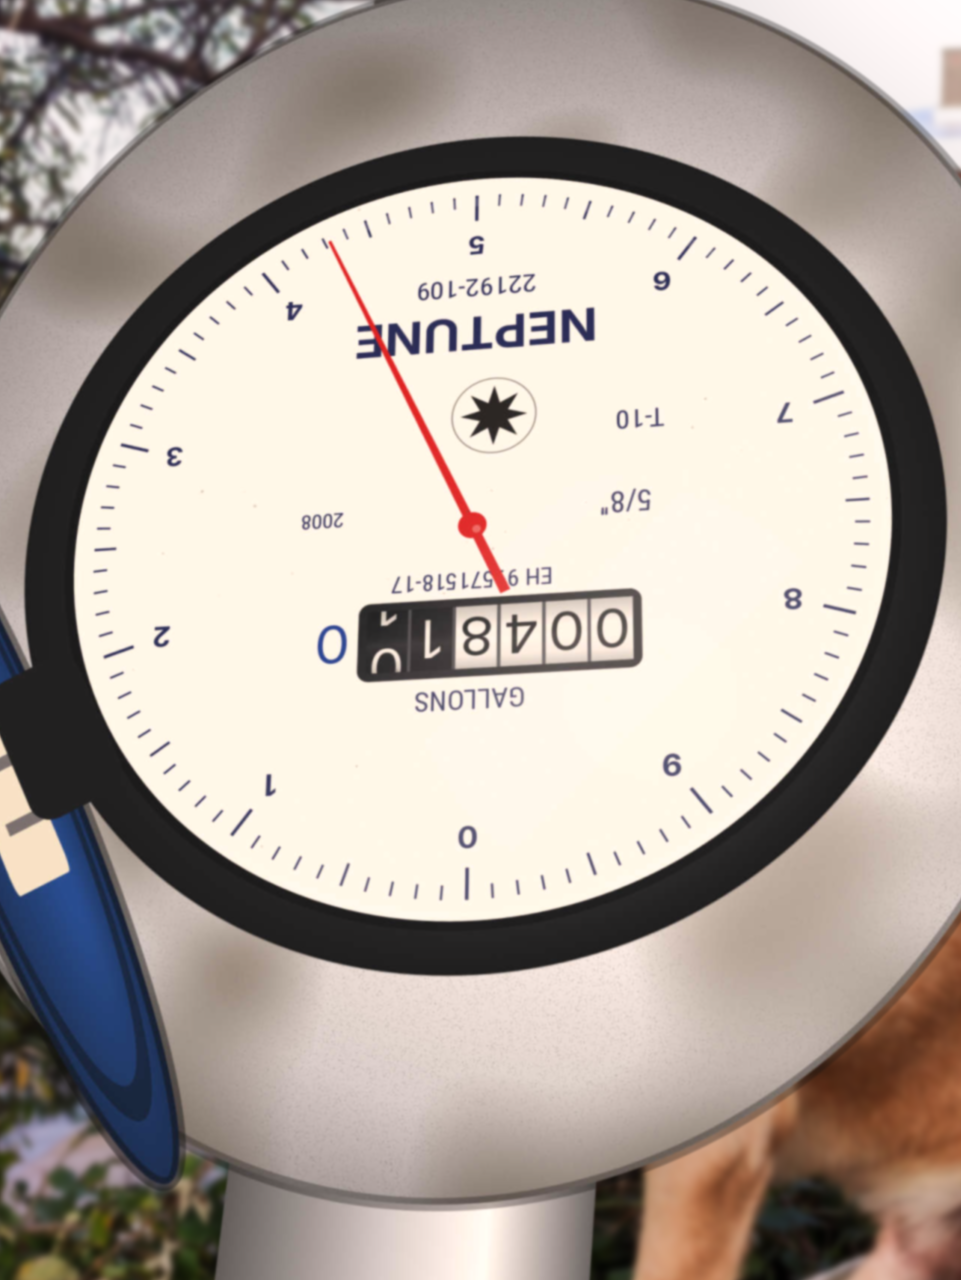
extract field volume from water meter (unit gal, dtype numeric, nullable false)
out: 48104.3 gal
